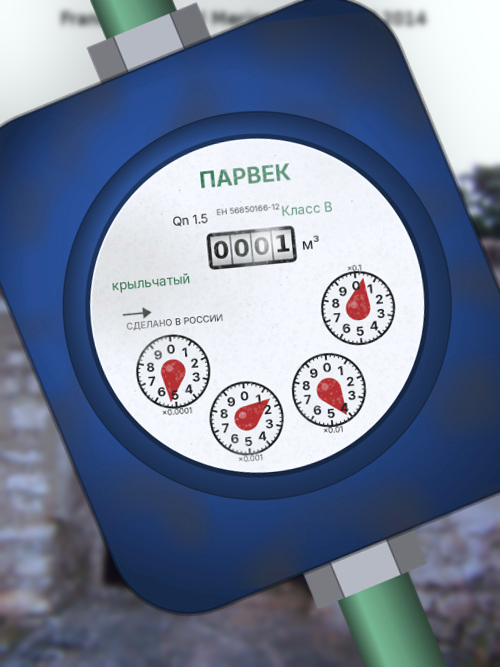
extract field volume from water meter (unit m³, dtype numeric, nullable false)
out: 1.0415 m³
